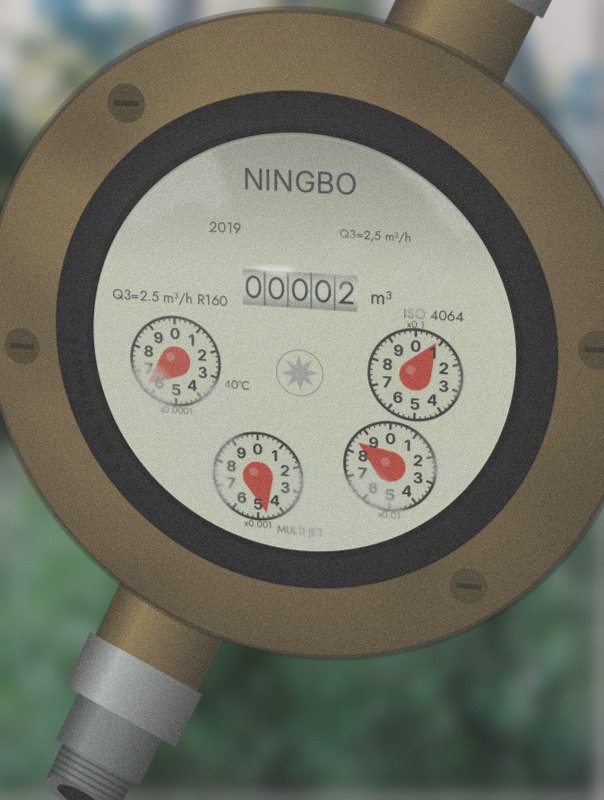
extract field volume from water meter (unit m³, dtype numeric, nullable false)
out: 2.0846 m³
